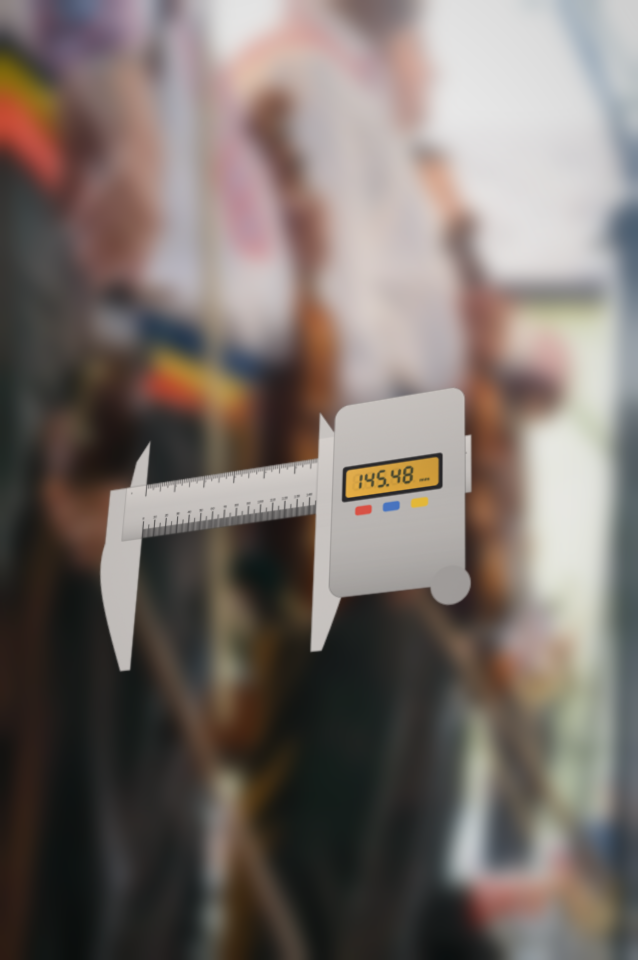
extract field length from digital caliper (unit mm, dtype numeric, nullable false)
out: 145.48 mm
